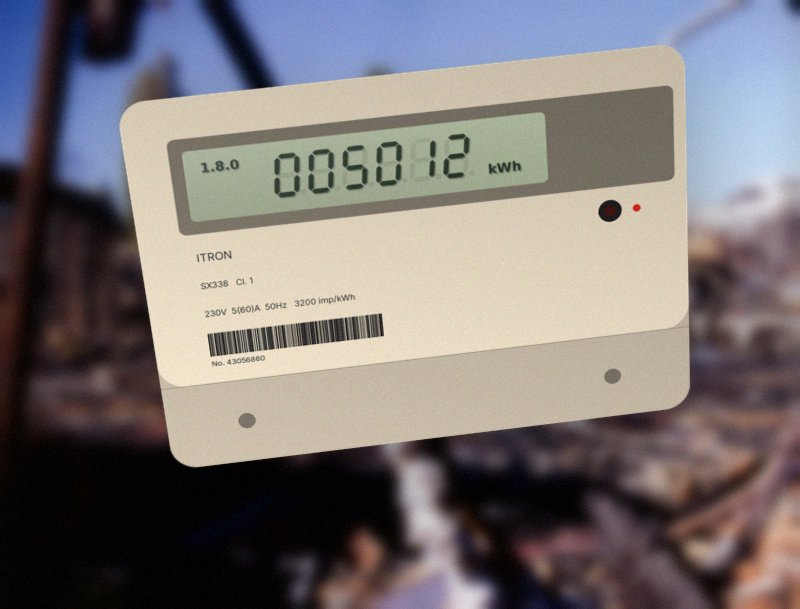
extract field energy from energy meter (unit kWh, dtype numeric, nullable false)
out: 5012 kWh
